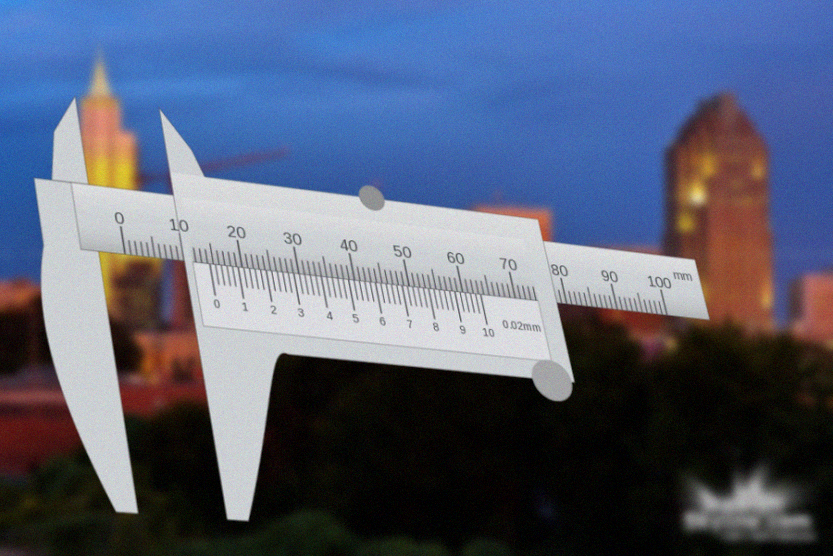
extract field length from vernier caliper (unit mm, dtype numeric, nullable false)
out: 14.4 mm
